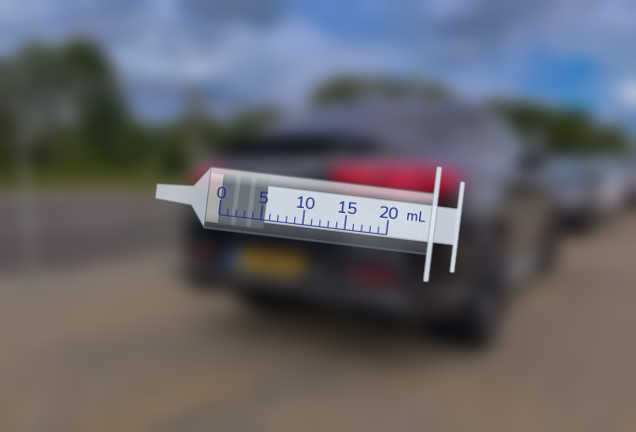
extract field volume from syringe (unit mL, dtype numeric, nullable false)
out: 0 mL
